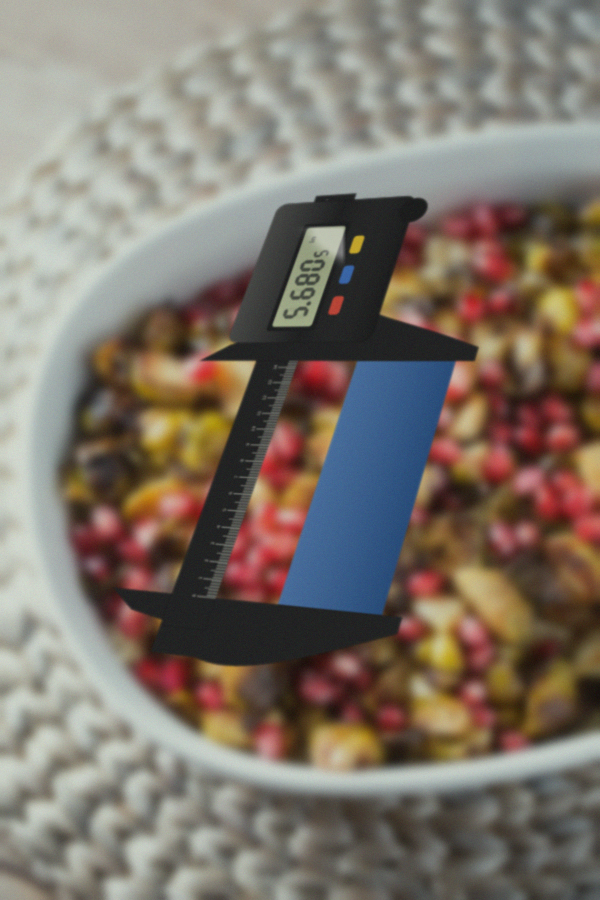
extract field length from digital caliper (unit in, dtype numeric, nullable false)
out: 5.6805 in
